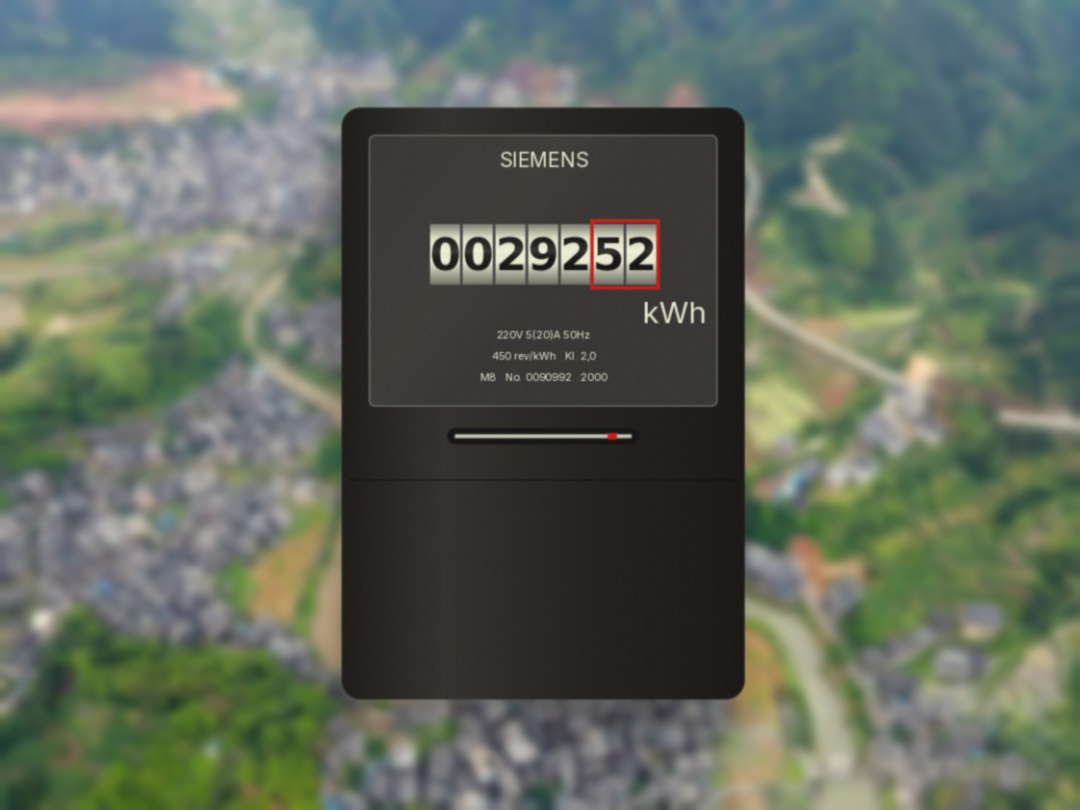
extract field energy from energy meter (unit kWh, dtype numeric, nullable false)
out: 292.52 kWh
